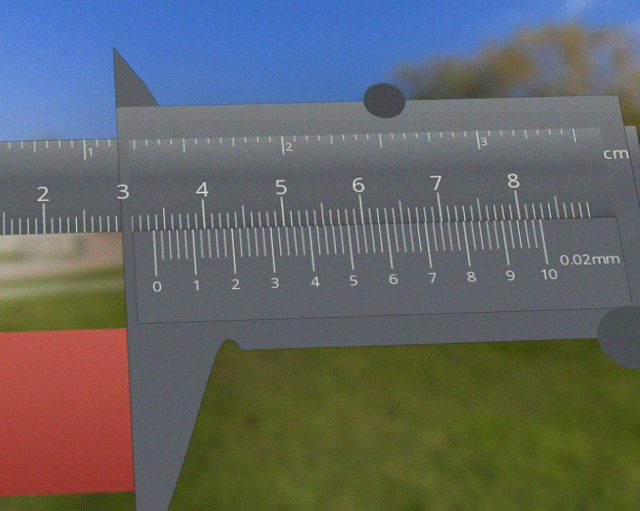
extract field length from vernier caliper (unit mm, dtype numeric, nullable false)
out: 33.6 mm
